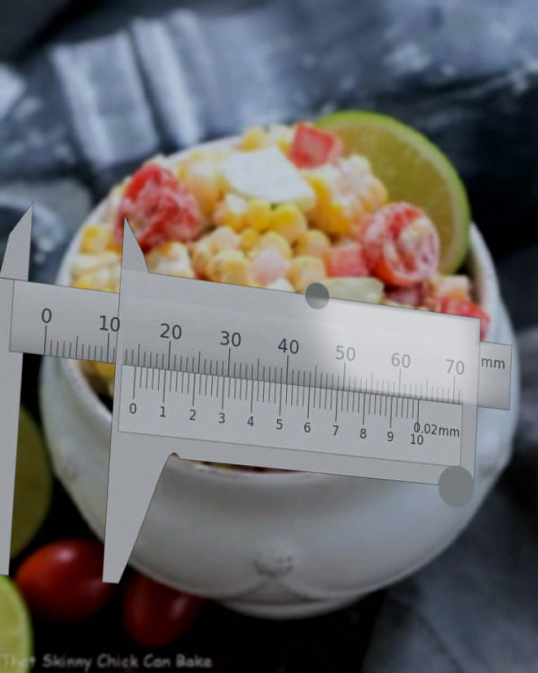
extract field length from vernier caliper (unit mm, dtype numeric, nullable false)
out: 14.6 mm
